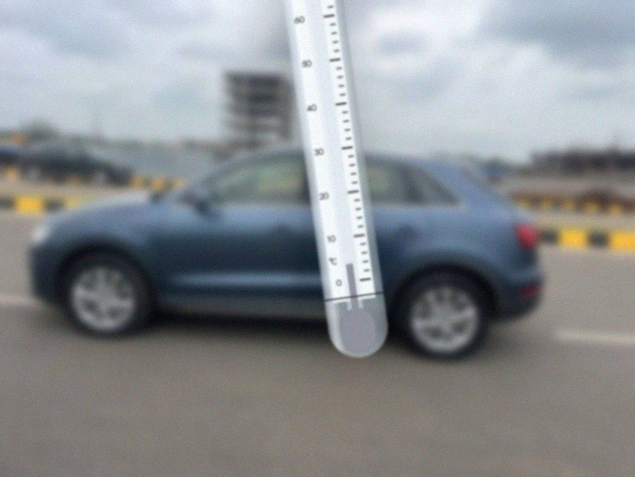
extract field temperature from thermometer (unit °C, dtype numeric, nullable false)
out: 4 °C
